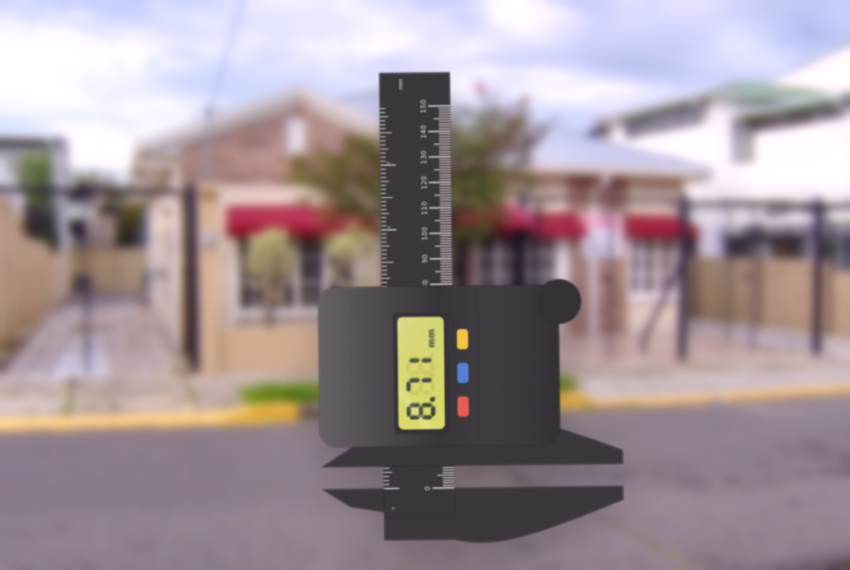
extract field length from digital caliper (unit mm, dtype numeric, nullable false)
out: 8.71 mm
